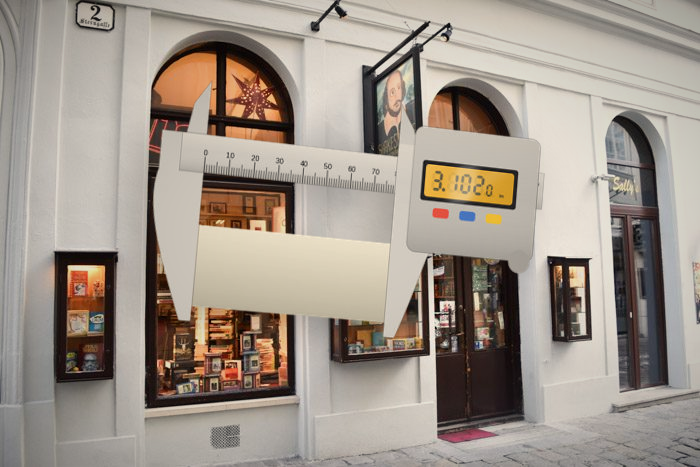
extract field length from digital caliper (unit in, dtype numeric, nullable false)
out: 3.1020 in
